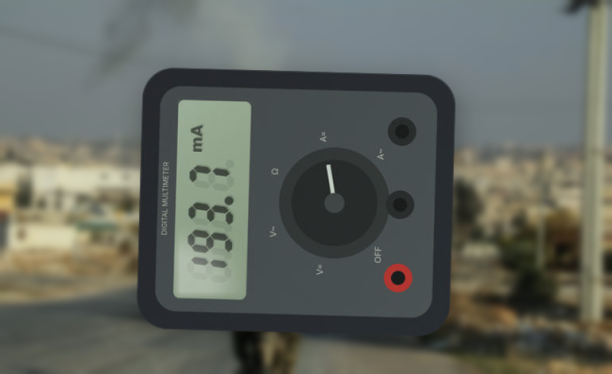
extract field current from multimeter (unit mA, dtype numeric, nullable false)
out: 193.7 mA
